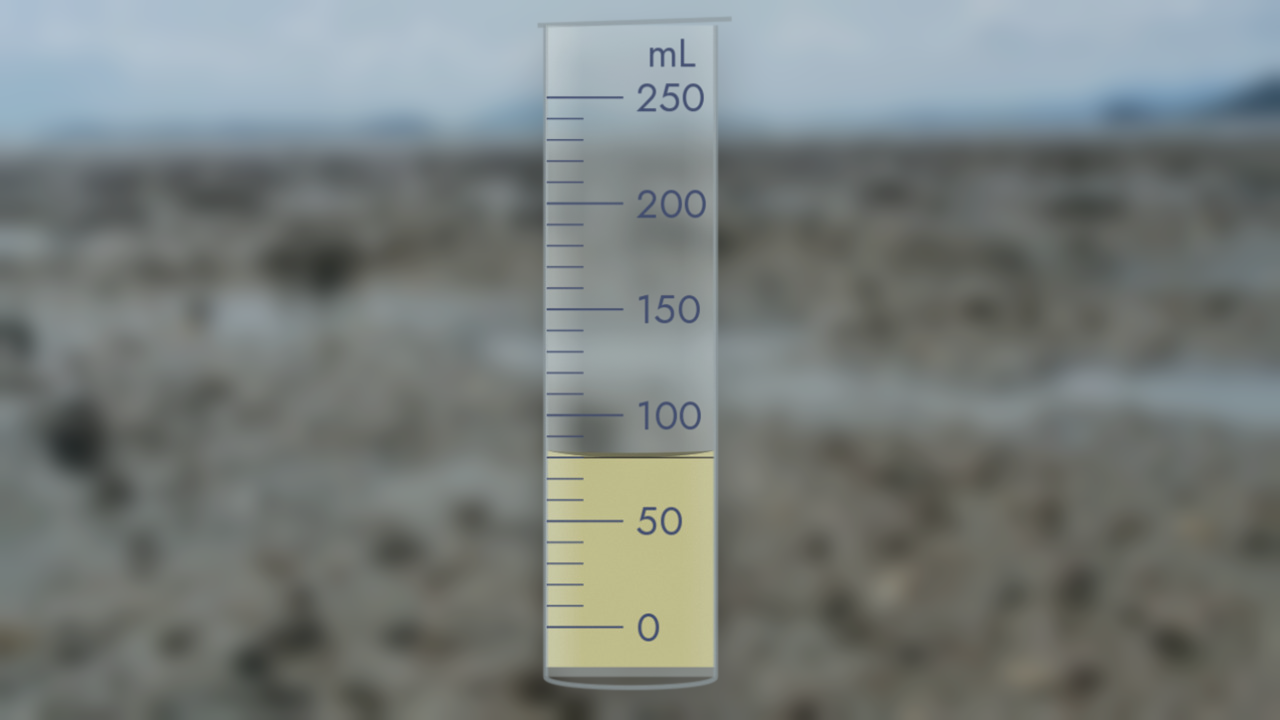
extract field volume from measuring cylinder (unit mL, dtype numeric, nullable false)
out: 80 mL
